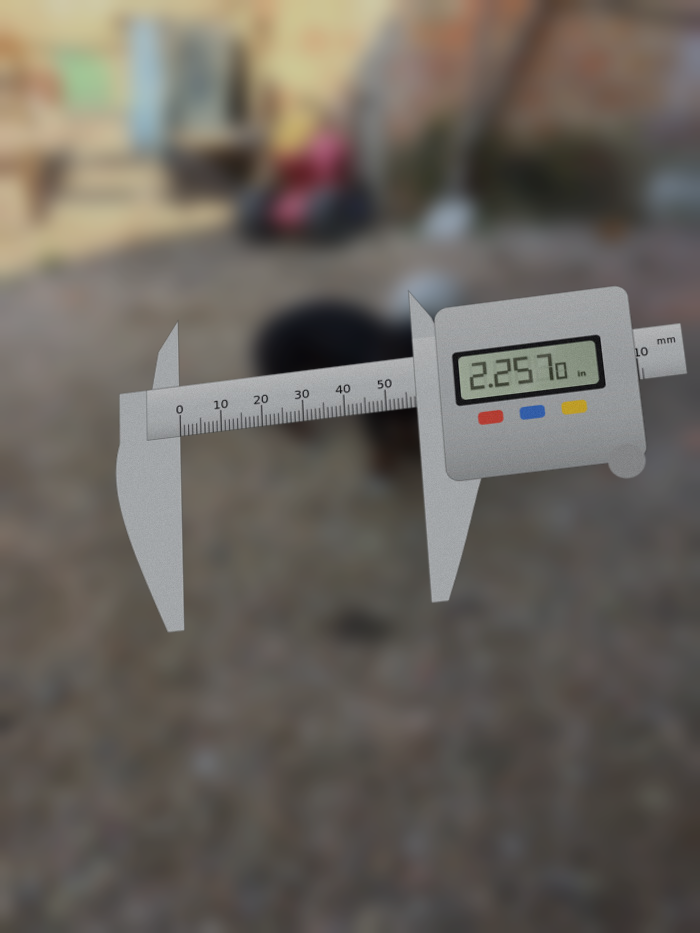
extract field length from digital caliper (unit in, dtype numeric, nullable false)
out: 2.2570 in
